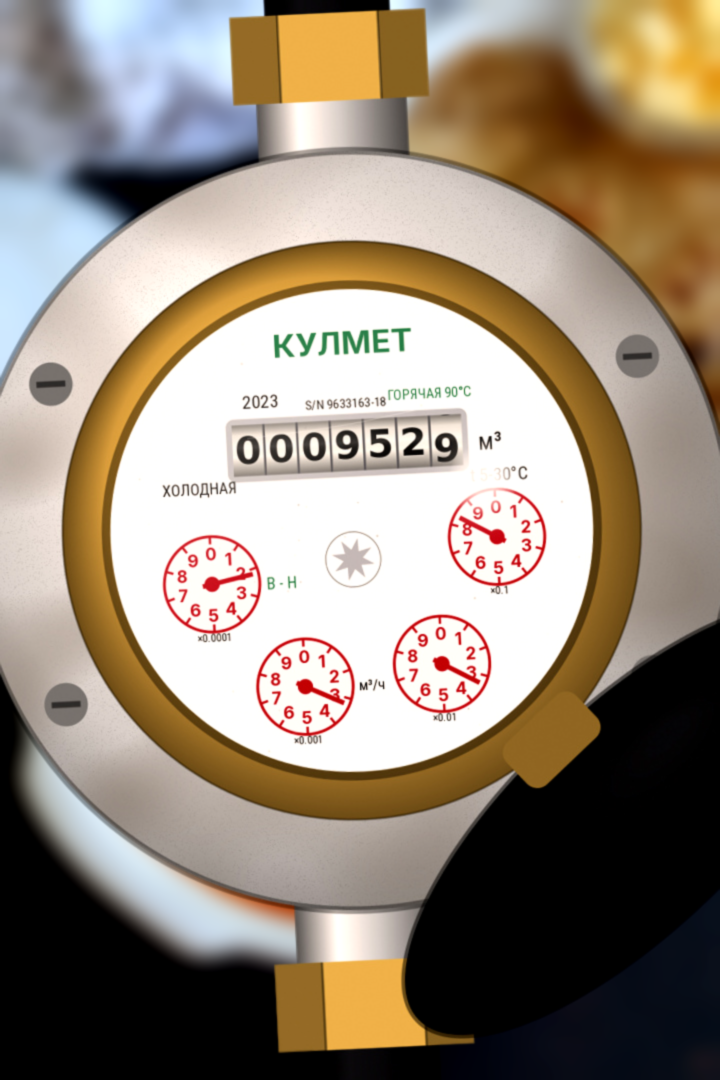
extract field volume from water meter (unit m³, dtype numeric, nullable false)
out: 9528.8332 m³
